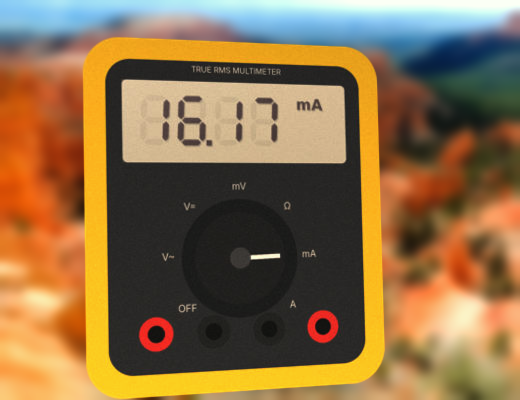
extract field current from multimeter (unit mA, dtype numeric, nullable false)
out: 16.17 mA
